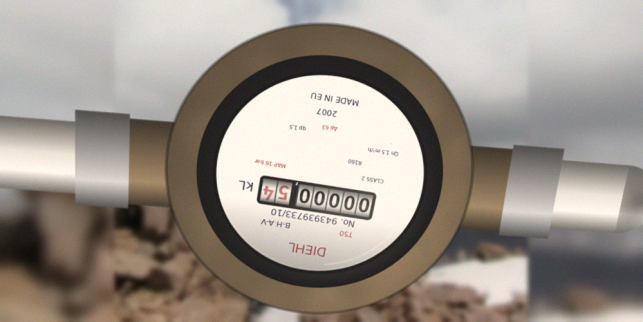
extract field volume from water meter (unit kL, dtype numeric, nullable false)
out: 0.54 kL
